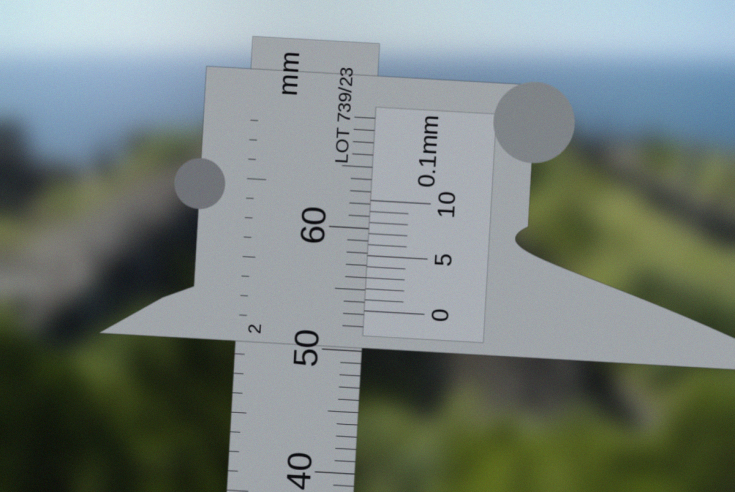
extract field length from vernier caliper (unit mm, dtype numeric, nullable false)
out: 53.3 mm
